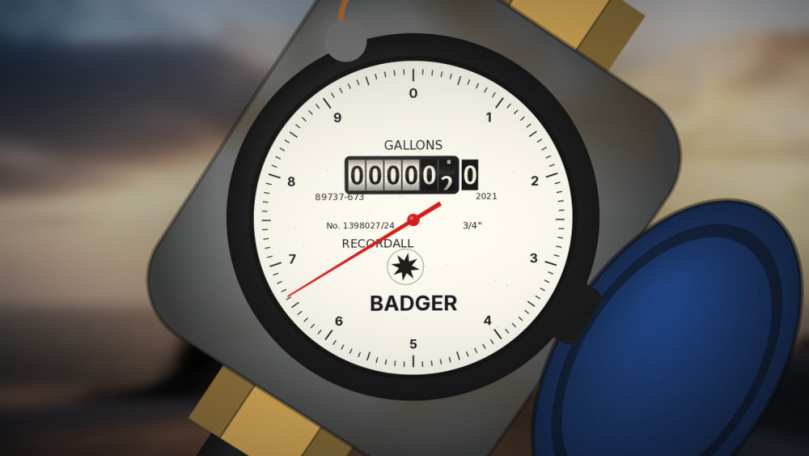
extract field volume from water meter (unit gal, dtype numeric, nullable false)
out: 16.6 gal
